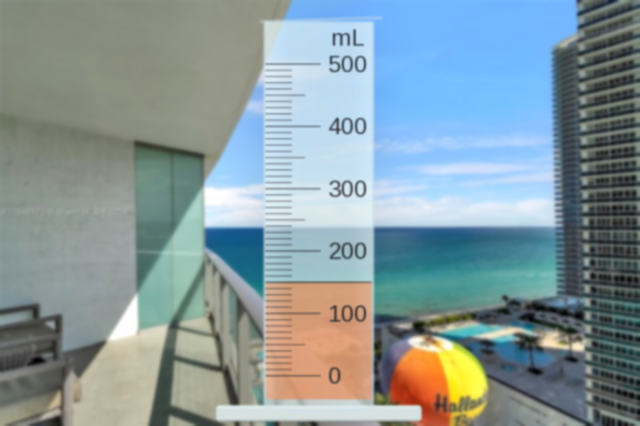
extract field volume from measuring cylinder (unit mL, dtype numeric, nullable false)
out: 150 mL
